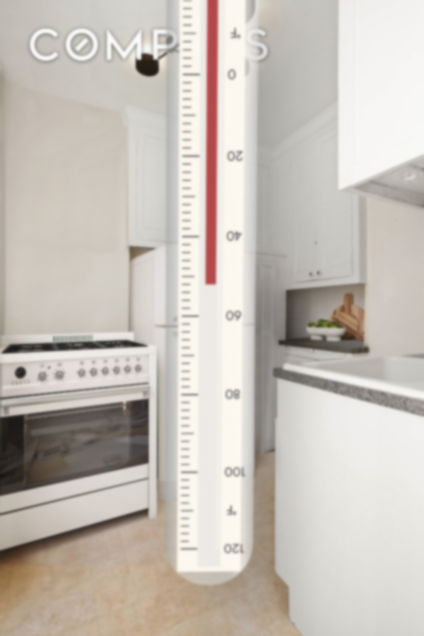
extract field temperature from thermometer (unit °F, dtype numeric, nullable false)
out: 52 °F
